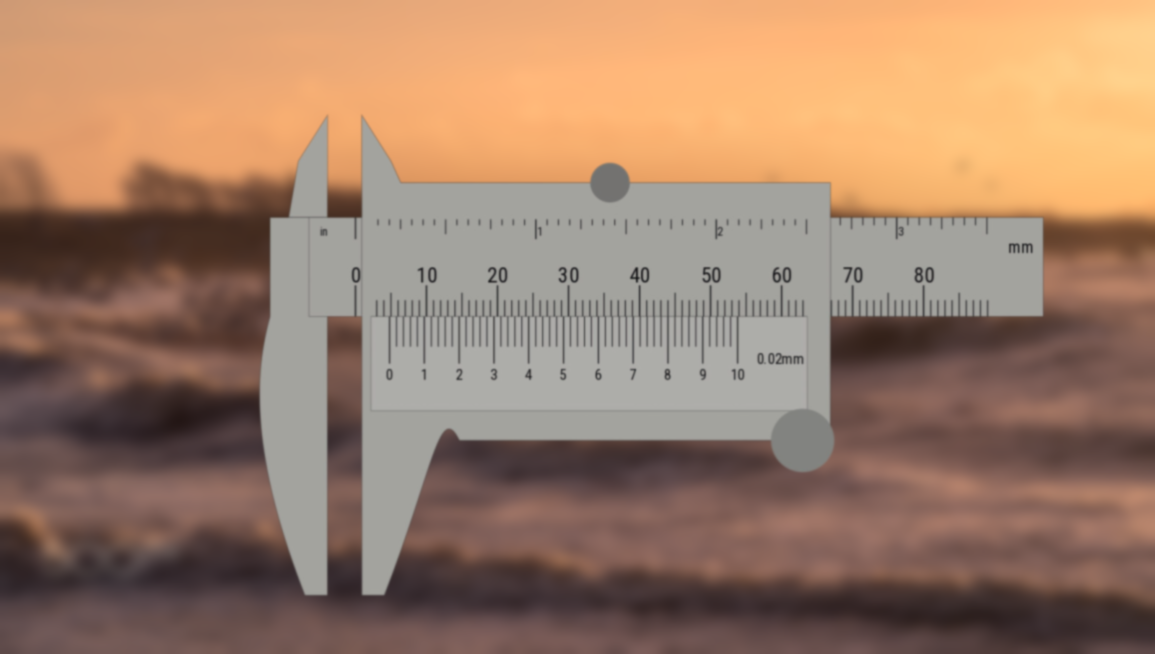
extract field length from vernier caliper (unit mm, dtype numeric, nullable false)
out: 4.8 mm
